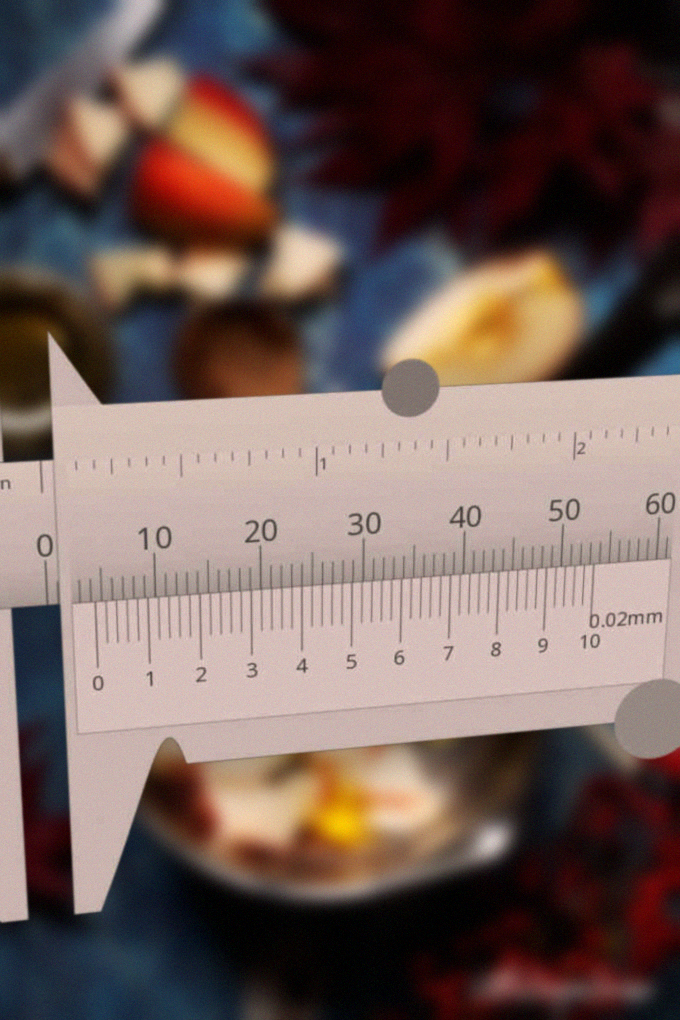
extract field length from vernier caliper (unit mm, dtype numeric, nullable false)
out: 4.4 mm
